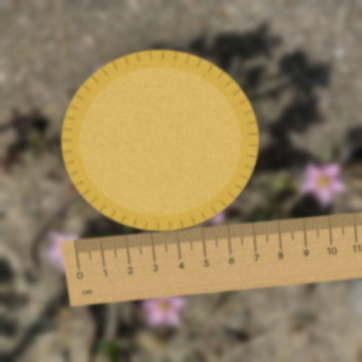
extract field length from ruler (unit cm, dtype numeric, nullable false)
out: 7.5 cm
